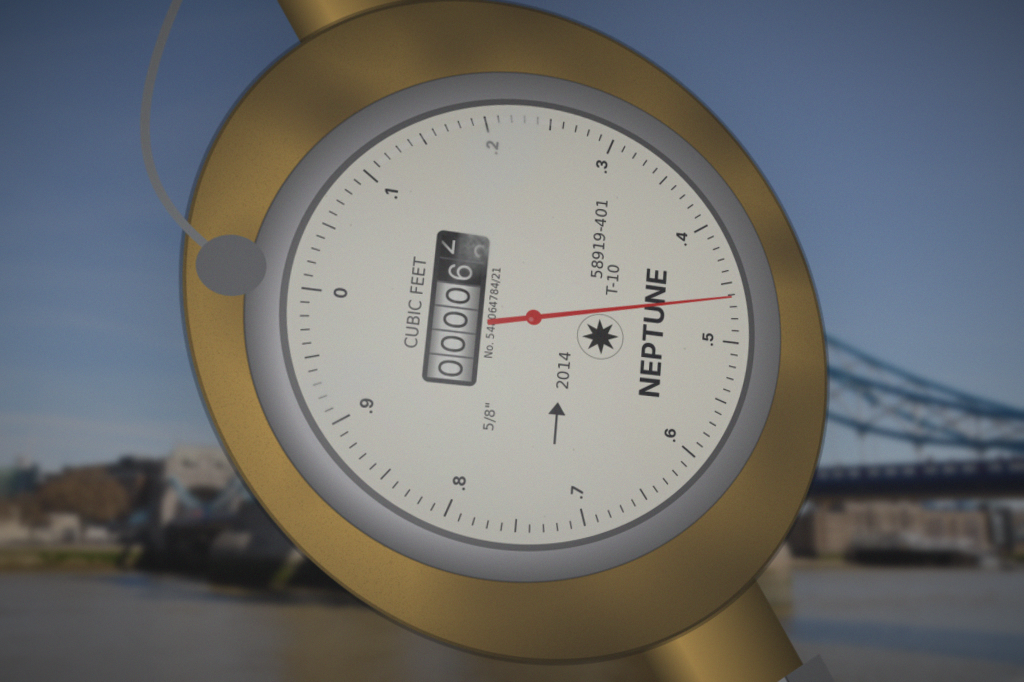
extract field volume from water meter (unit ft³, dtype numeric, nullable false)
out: 62.46 ft³
